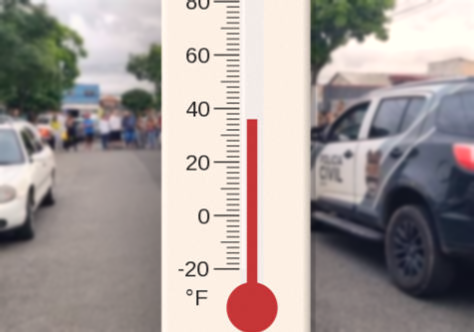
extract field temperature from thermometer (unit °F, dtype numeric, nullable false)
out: 36 °F
